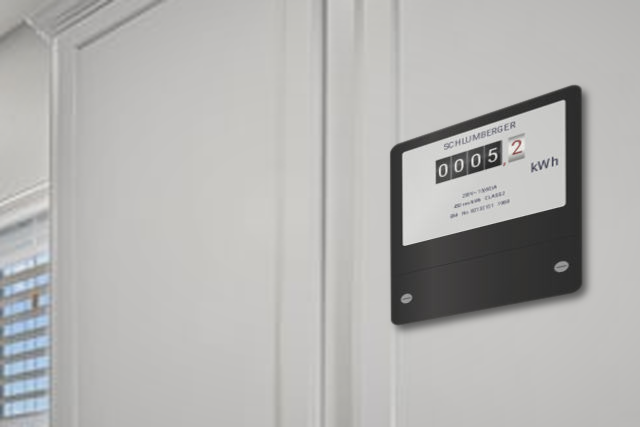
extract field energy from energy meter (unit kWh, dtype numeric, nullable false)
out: 5.2 kWh
